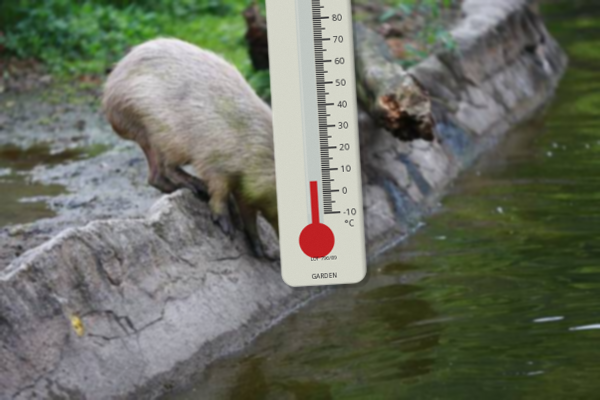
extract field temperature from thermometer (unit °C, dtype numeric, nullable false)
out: 5 °C
